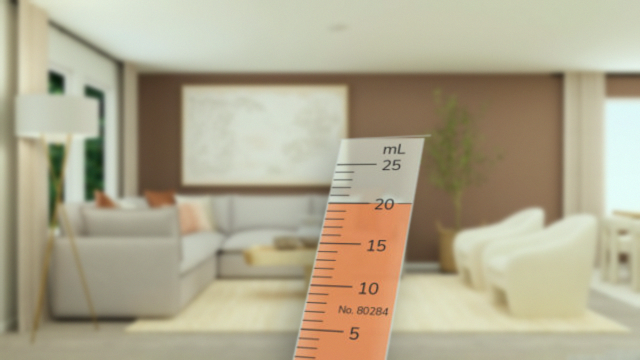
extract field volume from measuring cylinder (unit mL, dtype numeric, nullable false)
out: 20 mL
